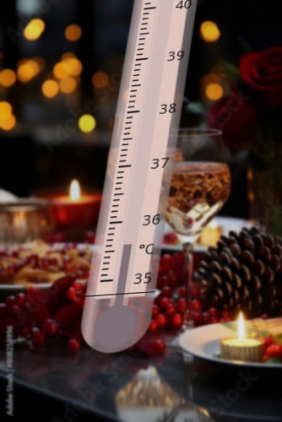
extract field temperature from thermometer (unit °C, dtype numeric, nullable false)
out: 35.6 °C
